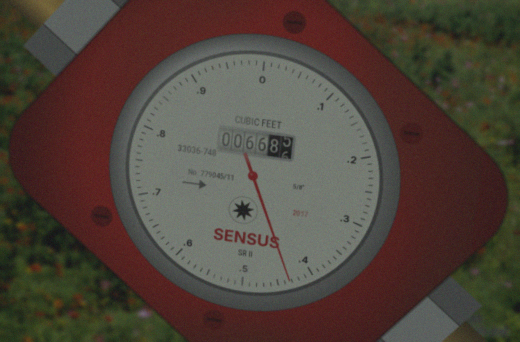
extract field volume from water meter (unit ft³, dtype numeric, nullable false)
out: 6685.43 ft³
